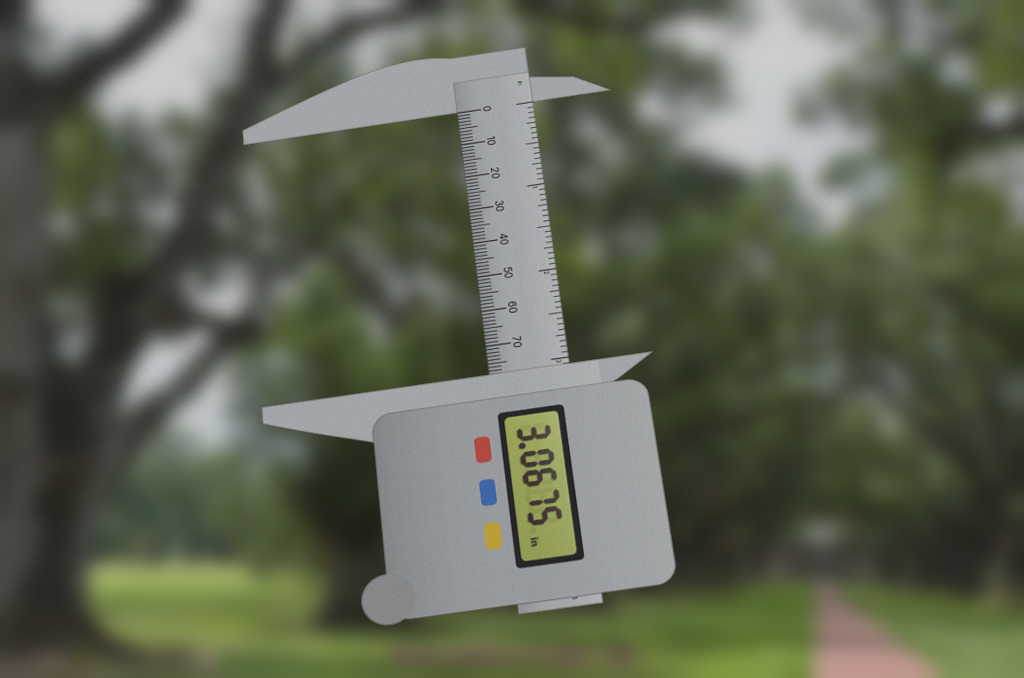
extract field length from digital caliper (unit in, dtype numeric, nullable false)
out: 3.0675 in
